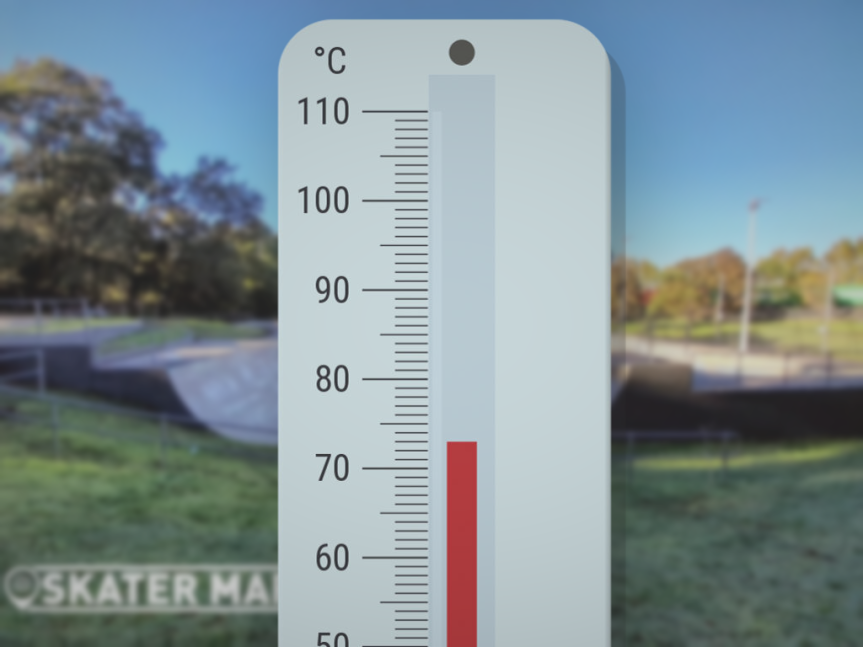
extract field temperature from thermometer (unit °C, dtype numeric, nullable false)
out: 73 °C
